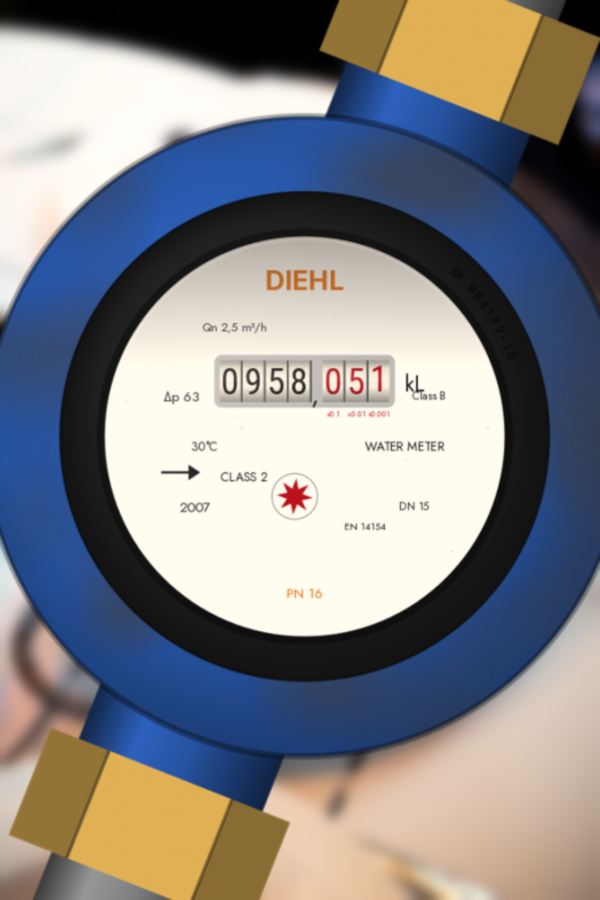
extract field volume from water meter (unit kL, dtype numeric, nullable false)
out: 958.051 kL
